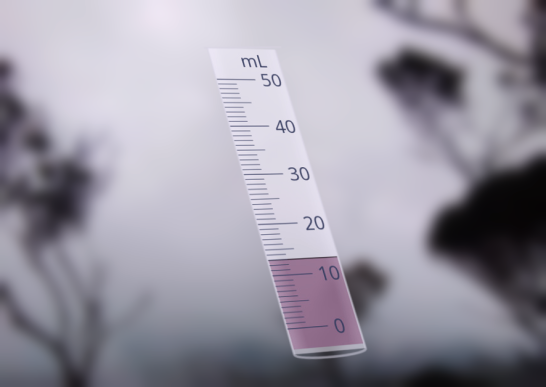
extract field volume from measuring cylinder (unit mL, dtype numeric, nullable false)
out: 13 mL
